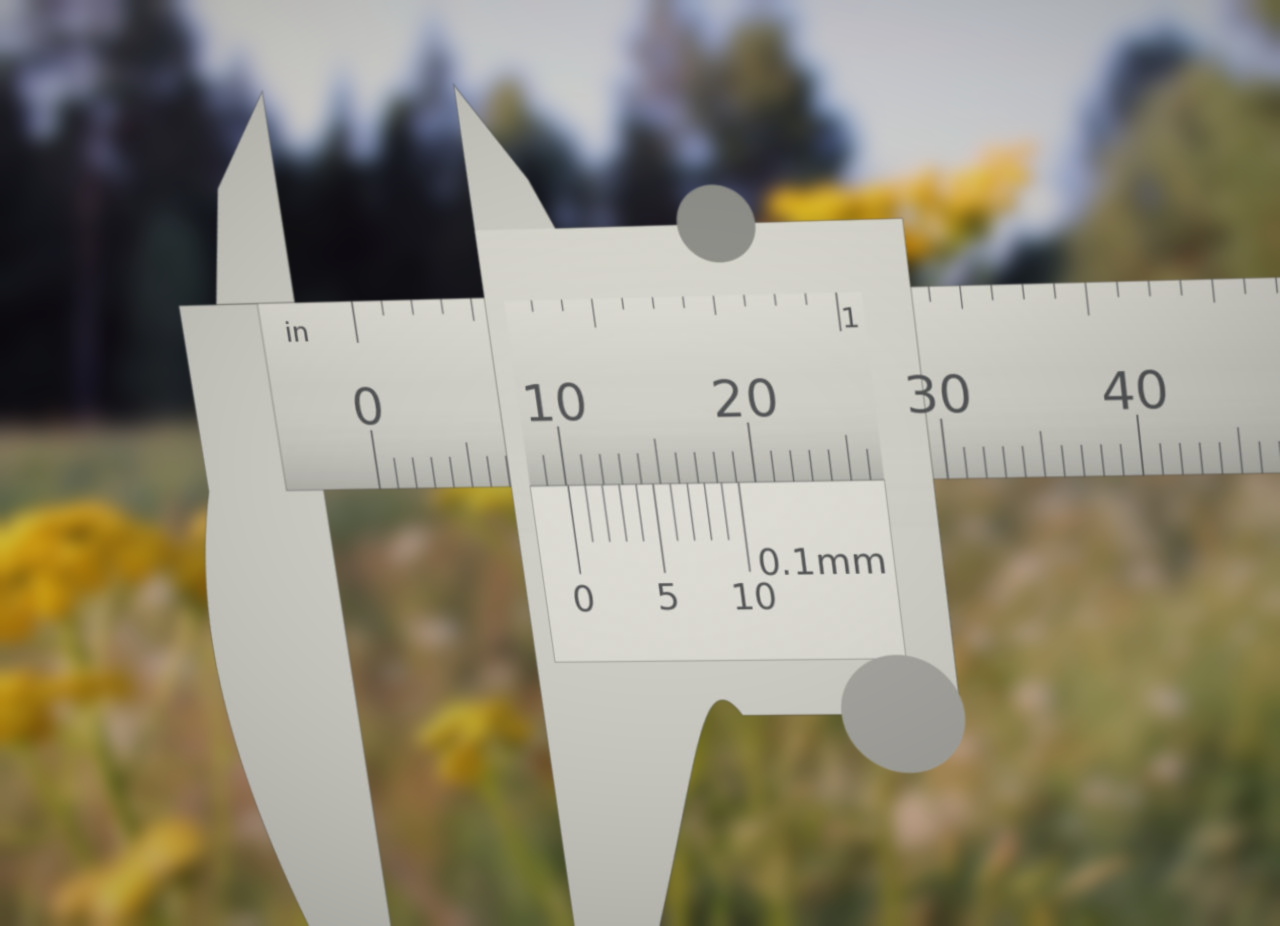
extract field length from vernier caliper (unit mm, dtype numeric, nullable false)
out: 10.1 mm
